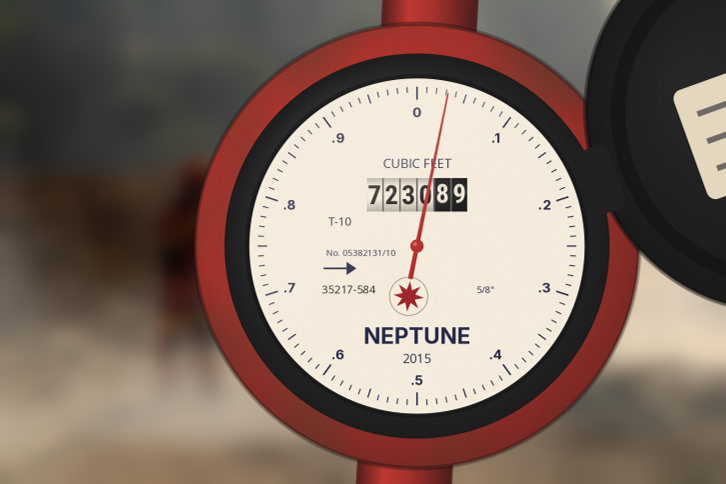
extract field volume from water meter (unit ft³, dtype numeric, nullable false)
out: 723089.03 ft³
